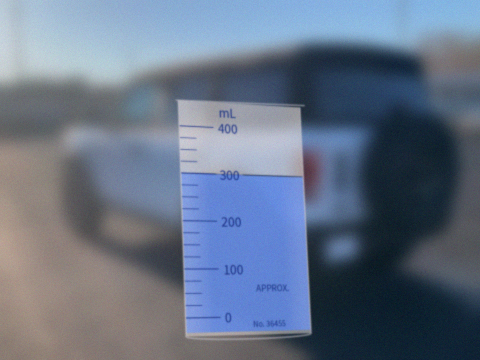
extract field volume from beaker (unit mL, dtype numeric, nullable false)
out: 300 mL
